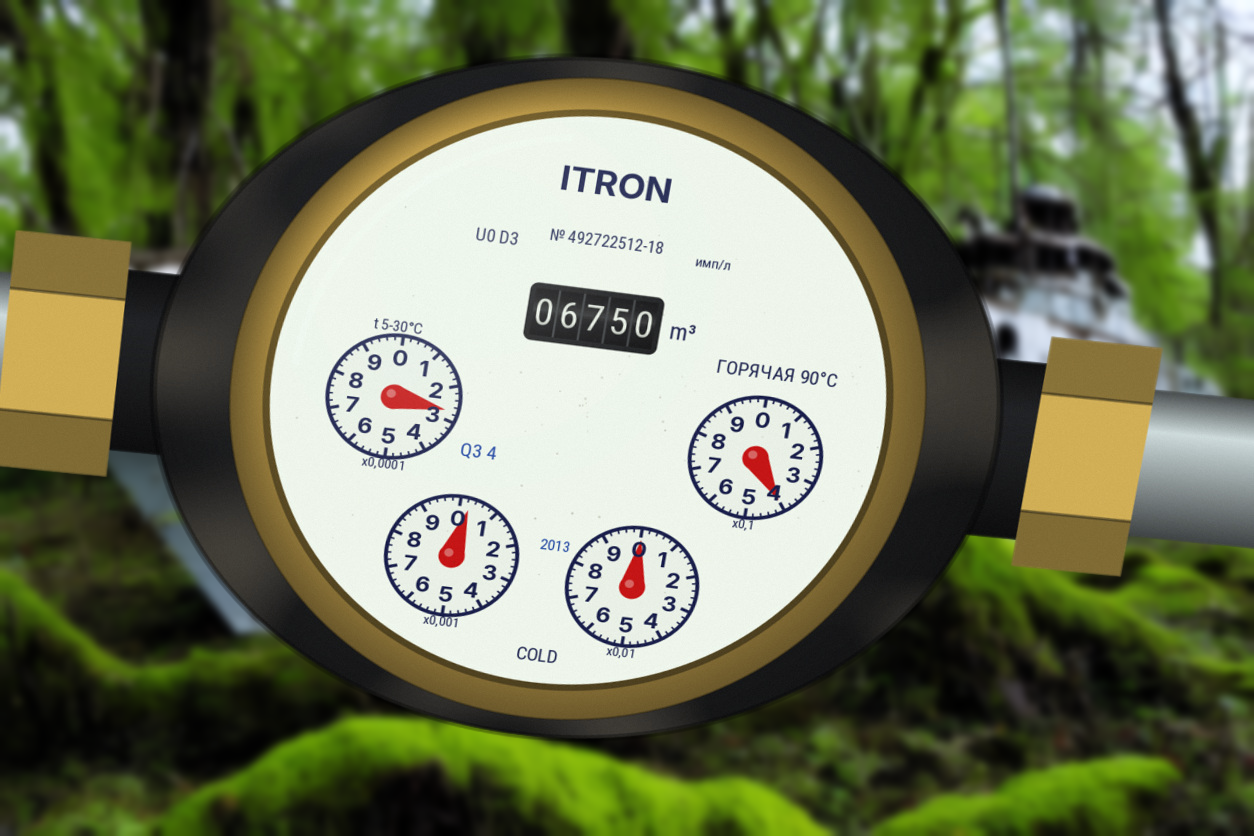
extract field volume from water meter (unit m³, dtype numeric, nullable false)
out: 6750.4002 m³
